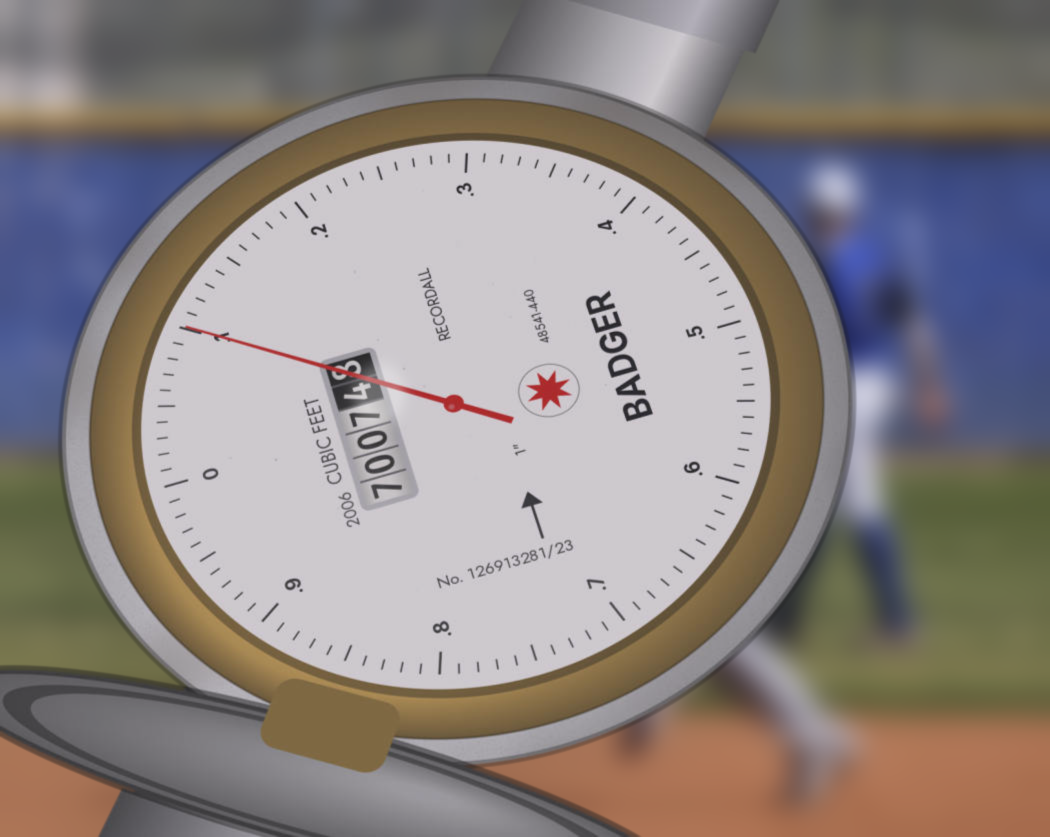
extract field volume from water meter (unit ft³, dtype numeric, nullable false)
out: 700748.10 ft³
